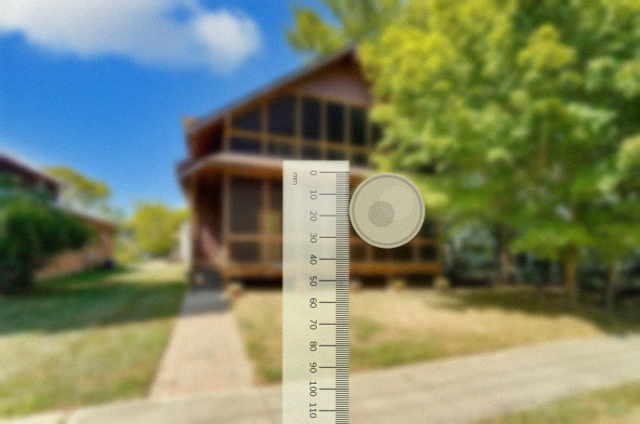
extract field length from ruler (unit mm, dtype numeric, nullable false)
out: 35 mm
